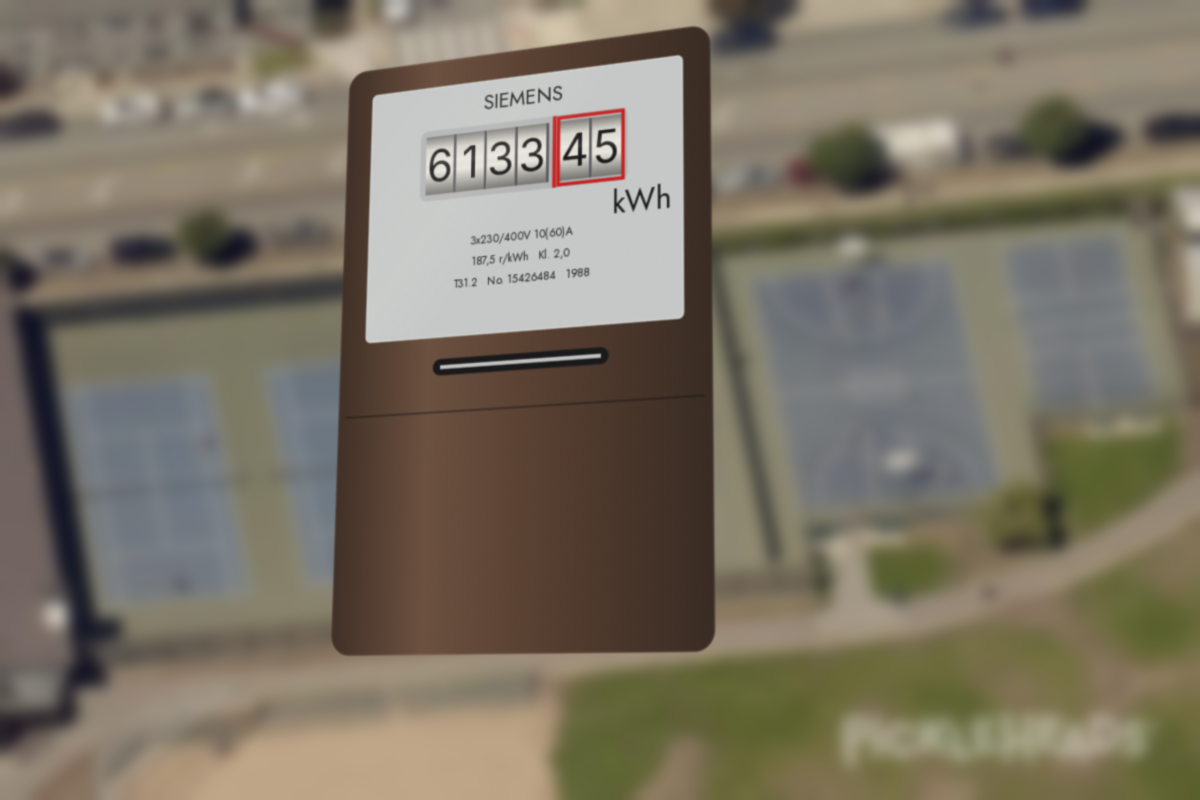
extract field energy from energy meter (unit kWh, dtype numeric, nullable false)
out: 6133.45 kWh
